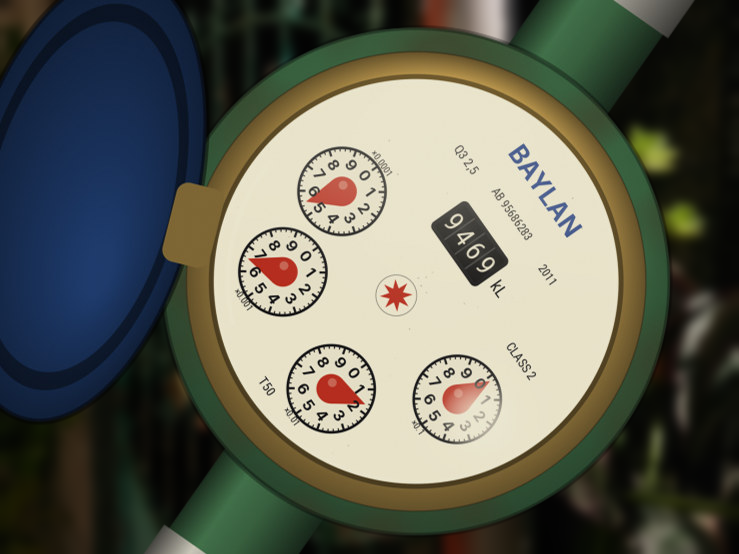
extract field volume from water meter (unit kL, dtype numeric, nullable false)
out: 9469.0165 kL
